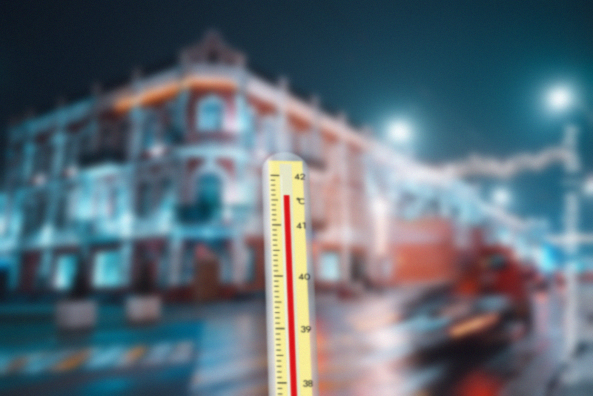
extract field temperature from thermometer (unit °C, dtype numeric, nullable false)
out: 41.6 °C
